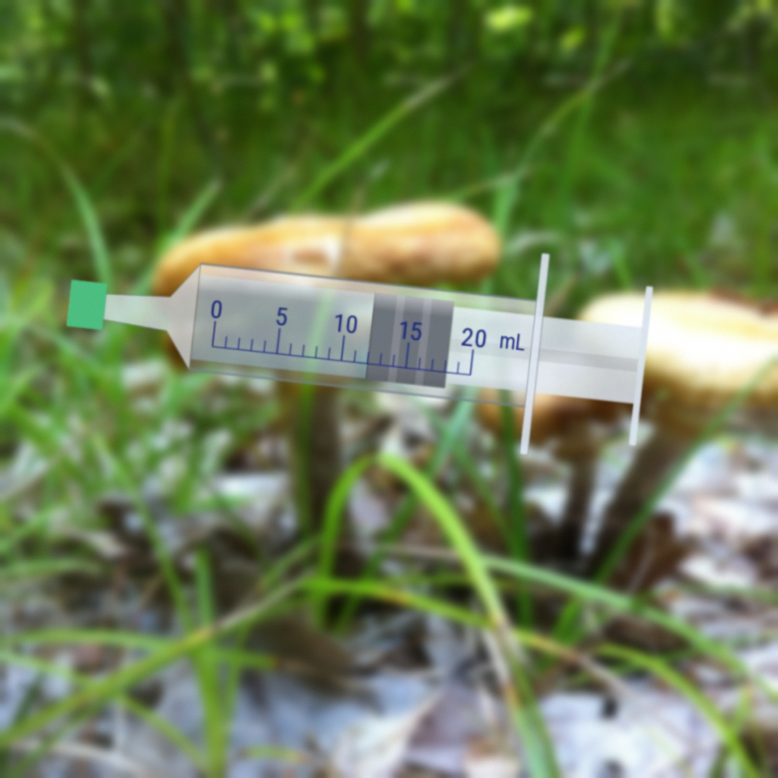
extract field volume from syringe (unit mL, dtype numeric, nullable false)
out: 12 mL
